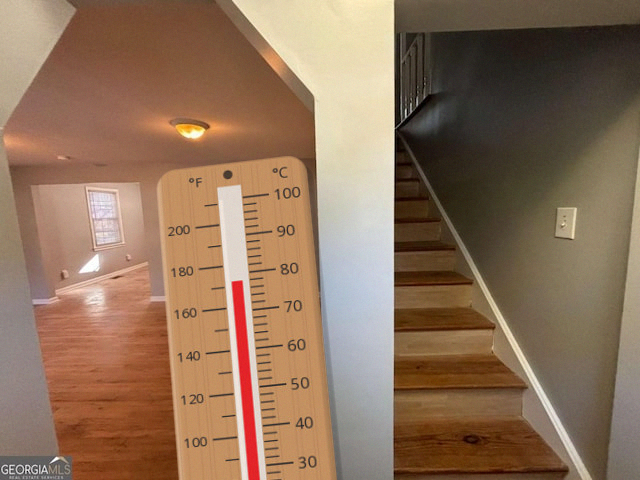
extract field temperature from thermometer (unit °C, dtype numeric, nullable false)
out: 78 °C
